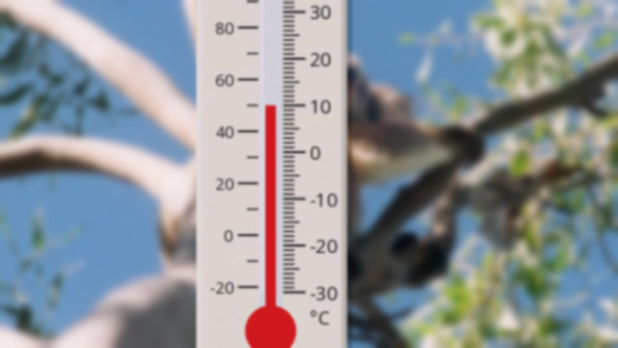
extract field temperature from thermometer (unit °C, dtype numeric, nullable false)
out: 10 °C
